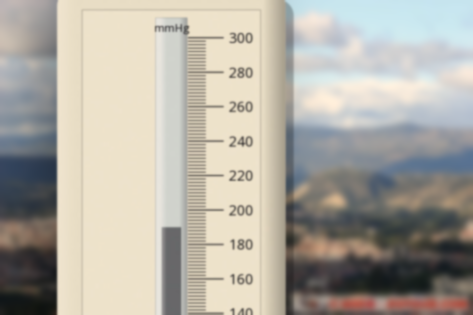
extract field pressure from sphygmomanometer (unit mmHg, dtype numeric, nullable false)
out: 190 mmHg
